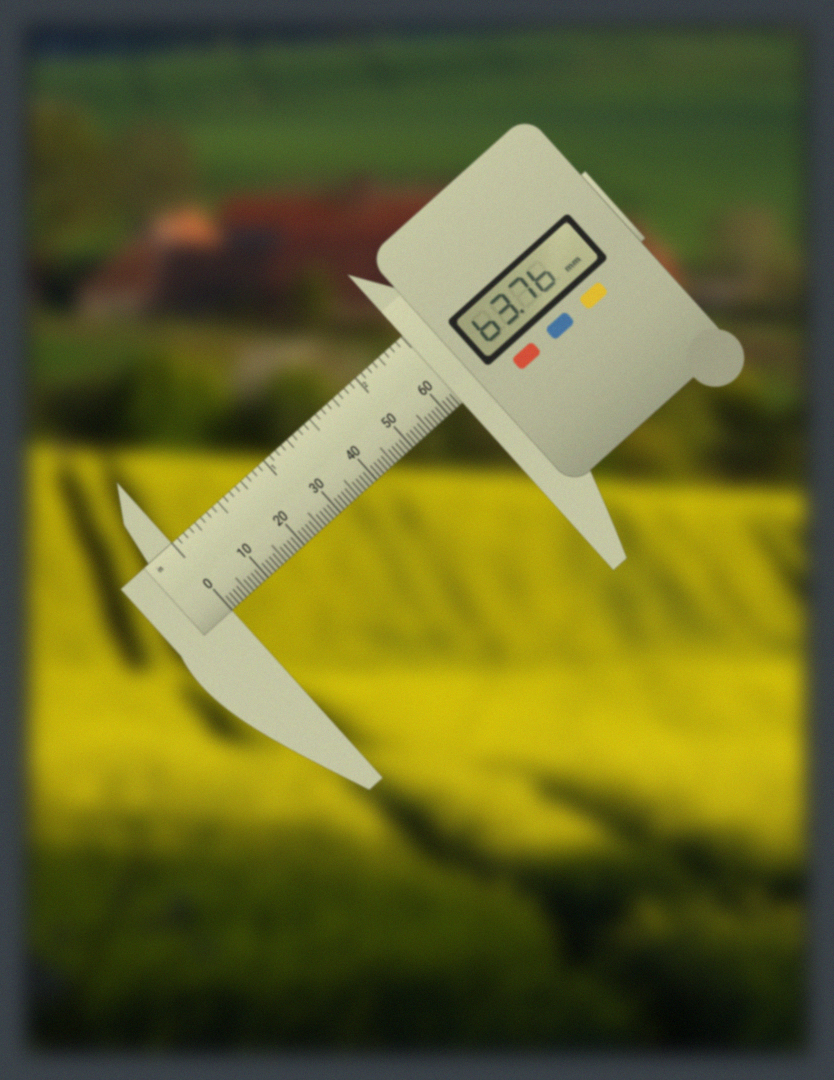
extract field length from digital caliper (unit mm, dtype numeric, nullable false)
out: 63.76 mm
